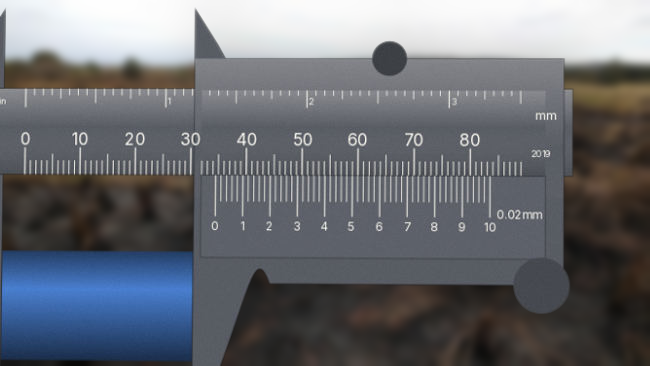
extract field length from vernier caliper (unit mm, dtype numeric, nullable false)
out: 34.5 mm
